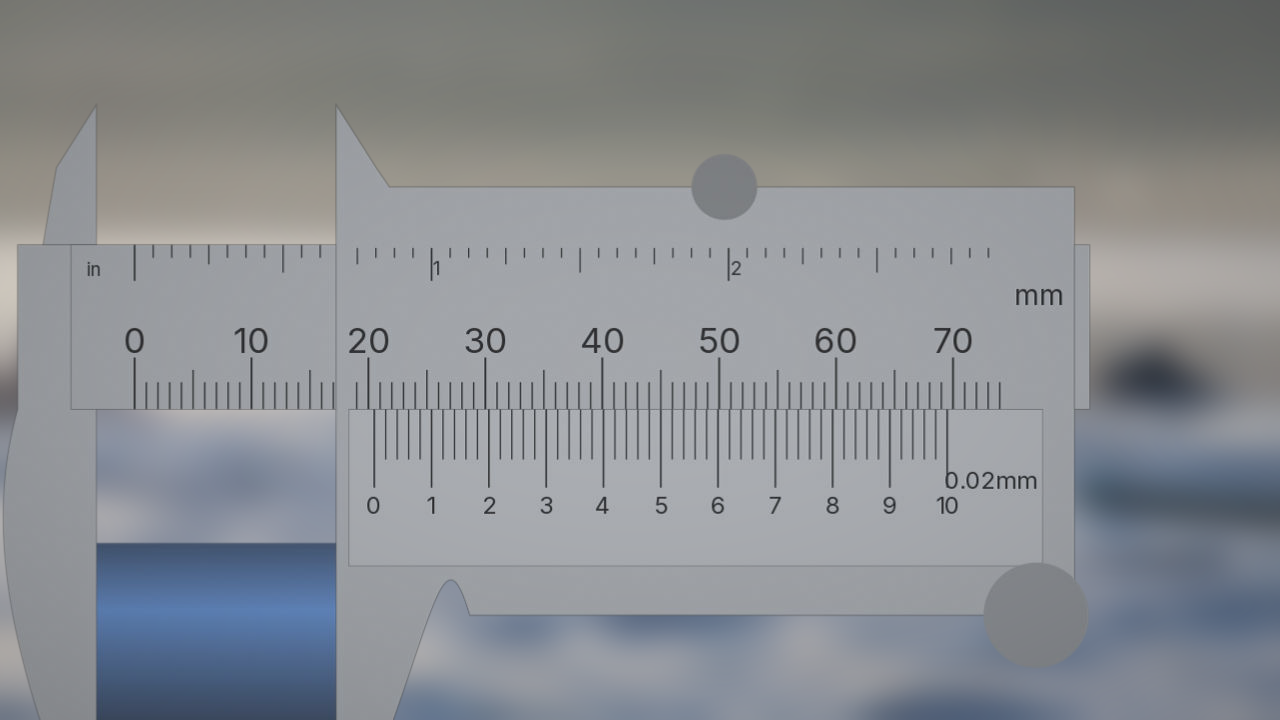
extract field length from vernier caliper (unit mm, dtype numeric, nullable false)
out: 20.5 mm
